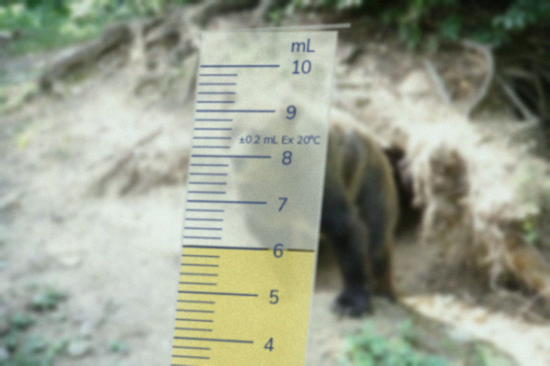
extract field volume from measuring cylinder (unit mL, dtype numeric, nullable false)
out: 6 mL
